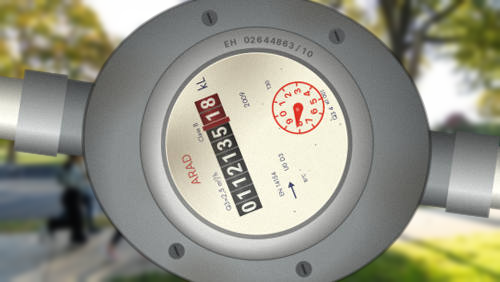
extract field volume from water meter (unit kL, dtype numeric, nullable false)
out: 112135.188 kL
